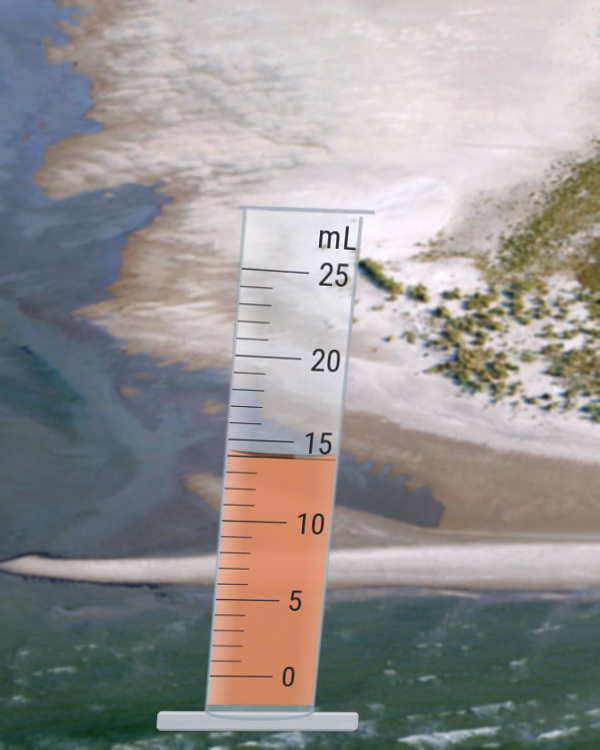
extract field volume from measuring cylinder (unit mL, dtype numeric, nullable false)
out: 14 mL
